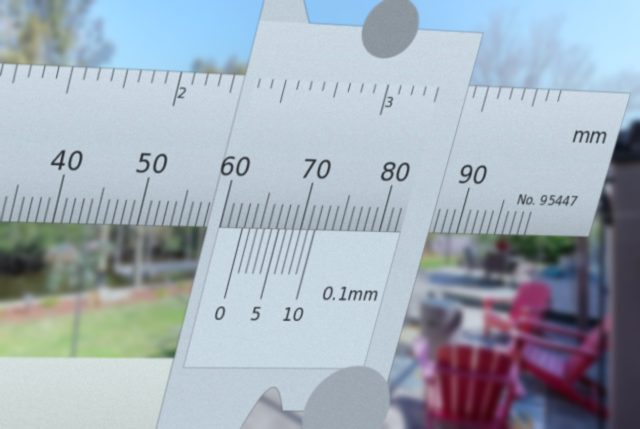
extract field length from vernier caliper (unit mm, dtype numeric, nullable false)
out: 62.8 mm
